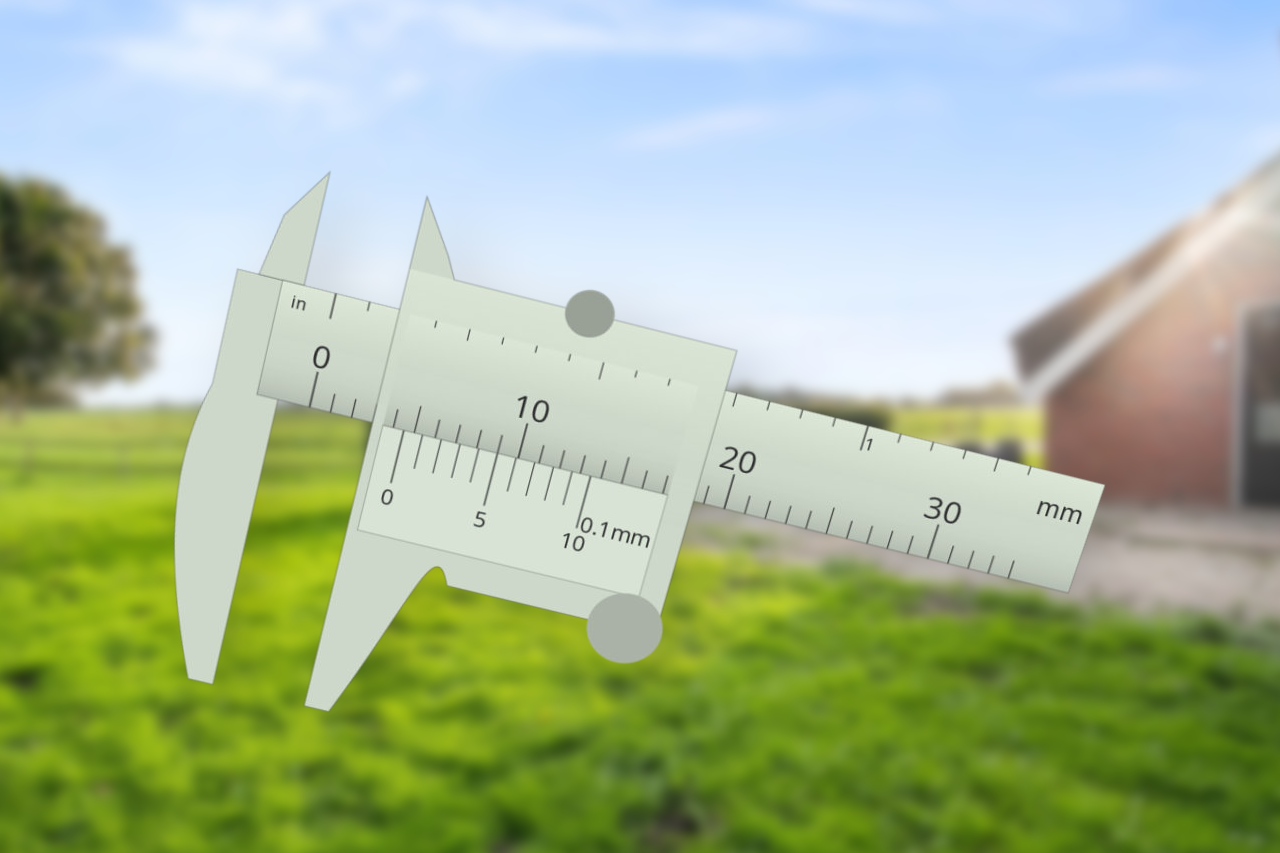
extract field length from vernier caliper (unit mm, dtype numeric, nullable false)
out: 4.5 mm
